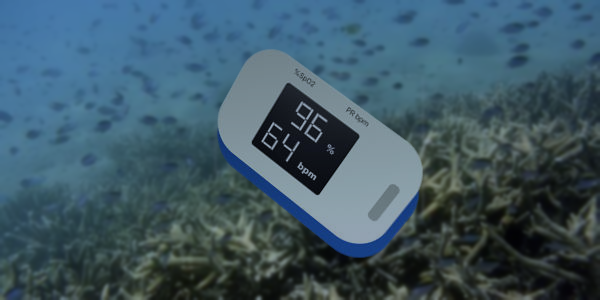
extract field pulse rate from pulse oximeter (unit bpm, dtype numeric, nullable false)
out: 64 bpm
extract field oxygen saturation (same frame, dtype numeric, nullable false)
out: 96 %
